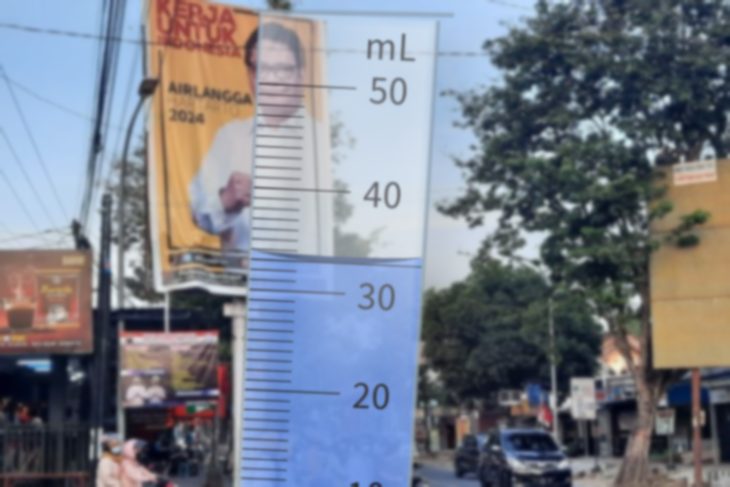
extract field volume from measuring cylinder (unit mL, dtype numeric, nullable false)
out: 33 mL
